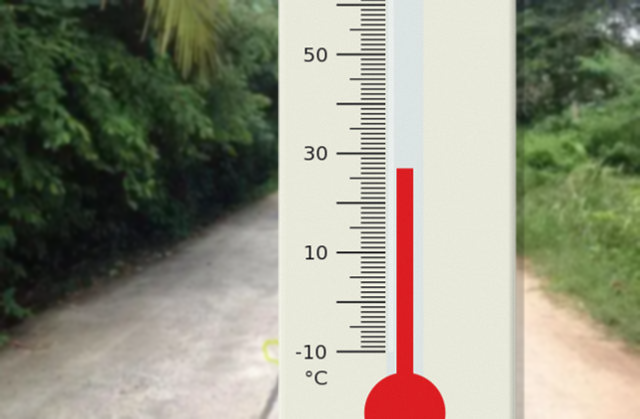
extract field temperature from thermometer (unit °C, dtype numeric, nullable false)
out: 27 °C
